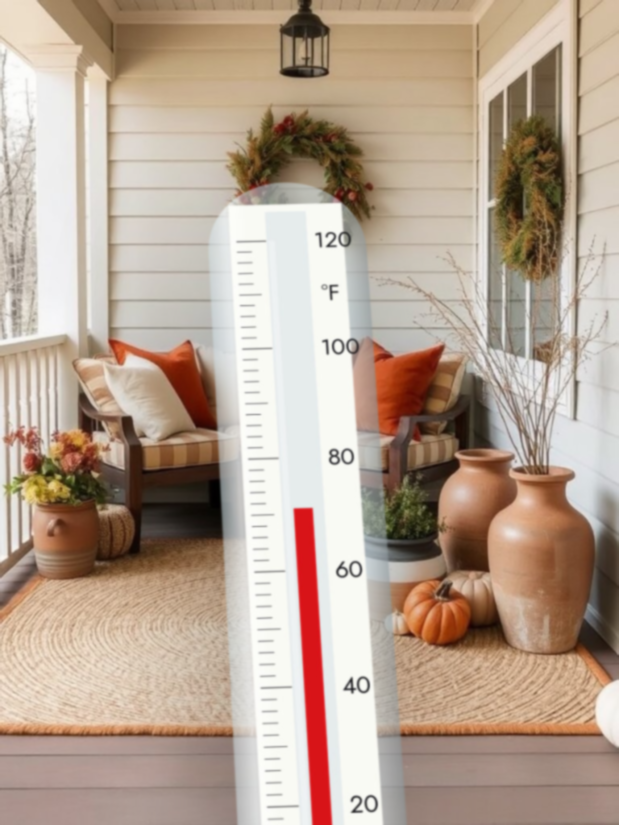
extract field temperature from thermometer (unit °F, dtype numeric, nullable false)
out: 71 °F
